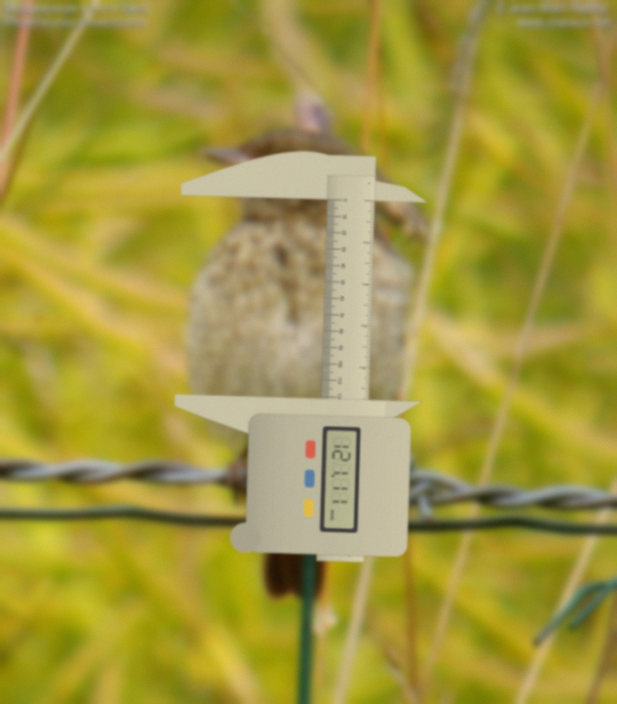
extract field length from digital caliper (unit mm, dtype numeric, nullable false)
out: 121.11 mm
